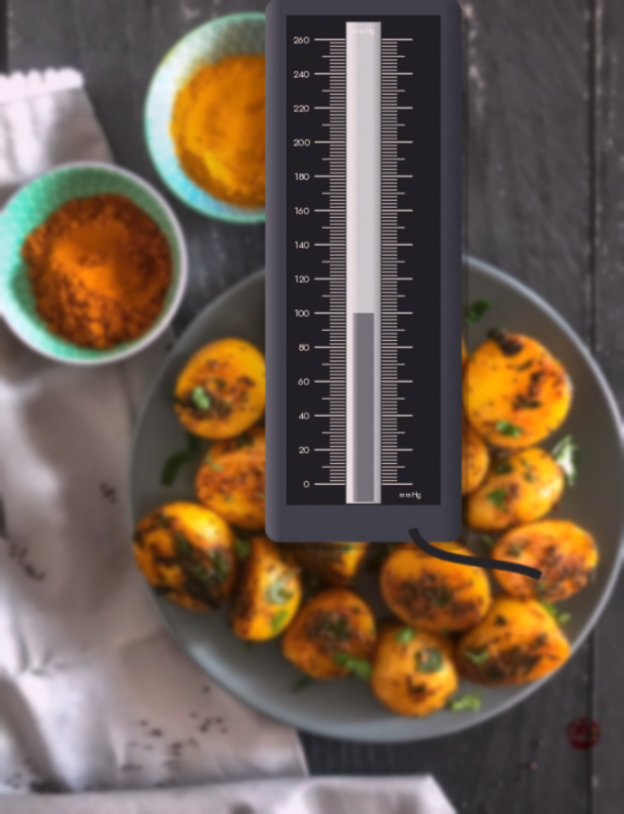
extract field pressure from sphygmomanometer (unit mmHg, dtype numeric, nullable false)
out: 100 mmHg
